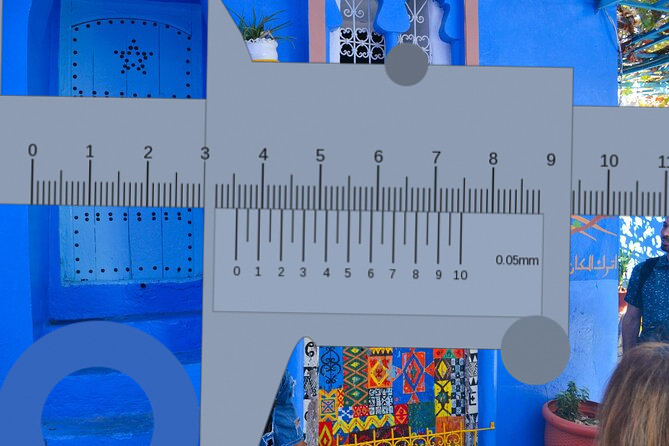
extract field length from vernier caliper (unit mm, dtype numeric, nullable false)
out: 35.6 mm
